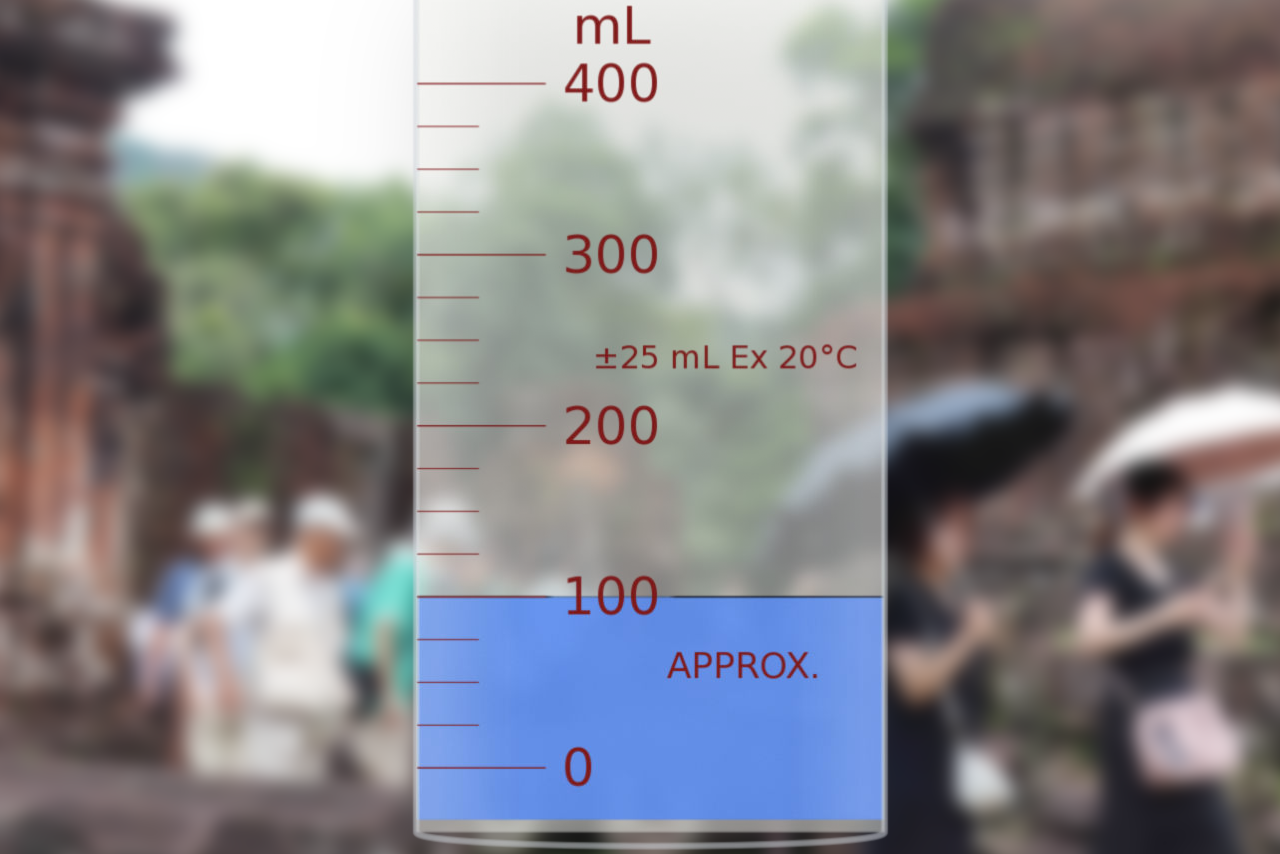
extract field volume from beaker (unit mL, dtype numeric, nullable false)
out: 100 mL
